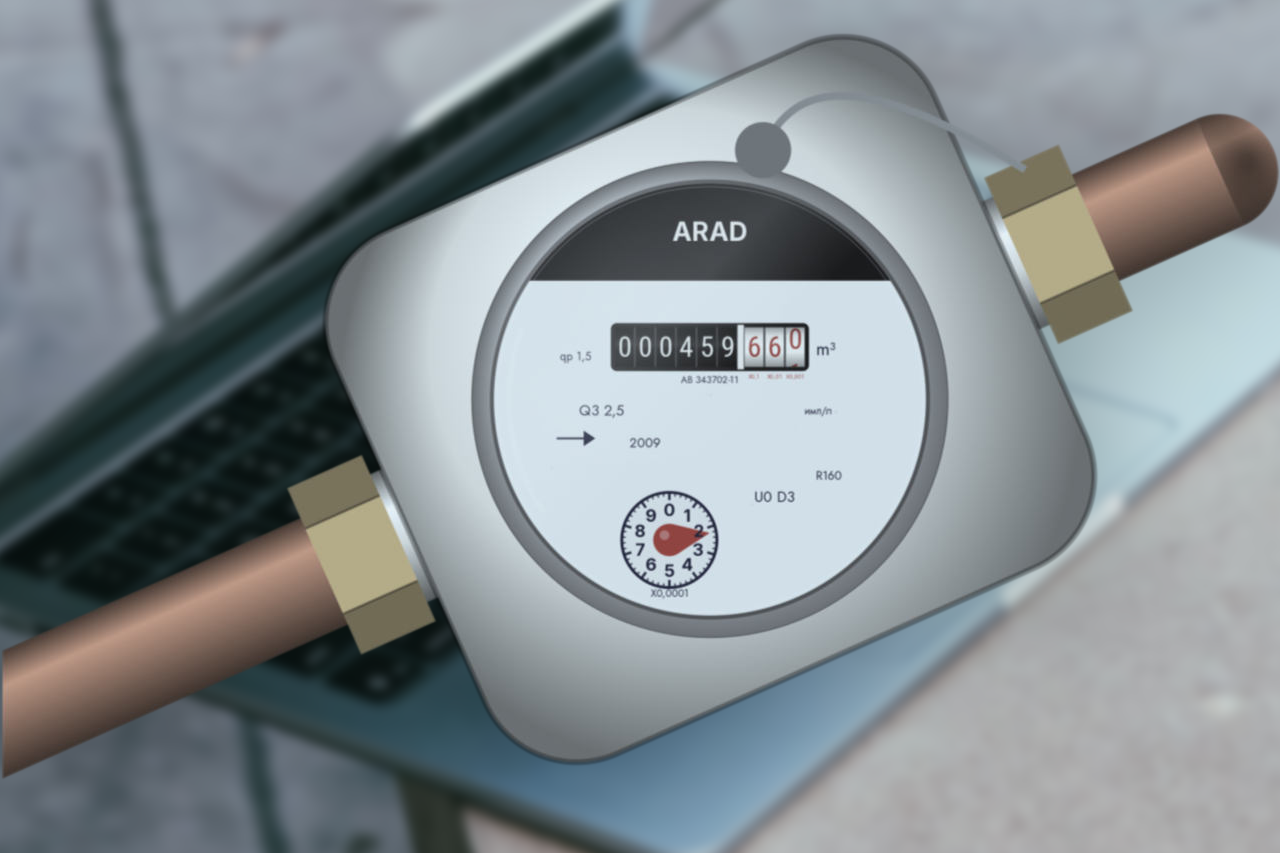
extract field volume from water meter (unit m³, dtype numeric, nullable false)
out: 459.6602 m³
